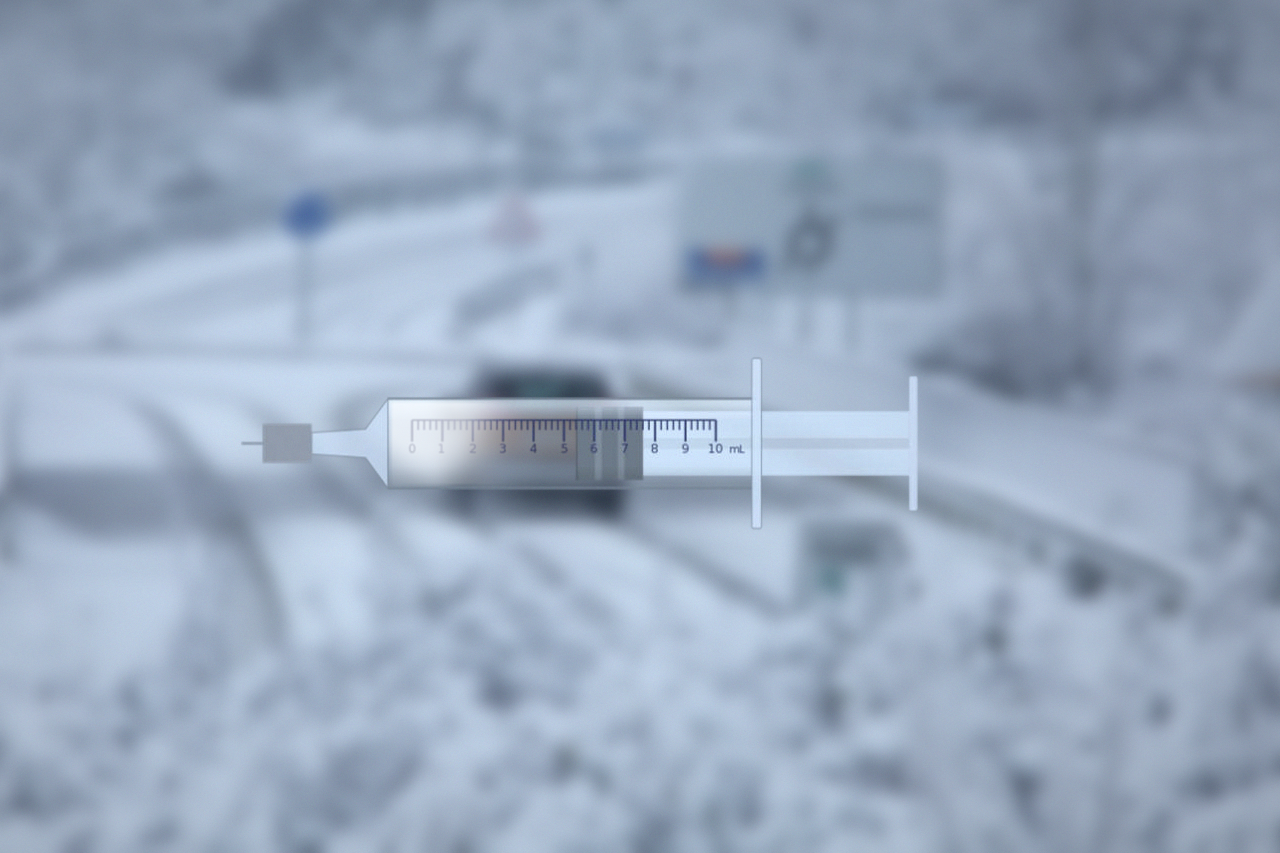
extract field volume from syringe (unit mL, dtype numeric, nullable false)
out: 5.4 mL
